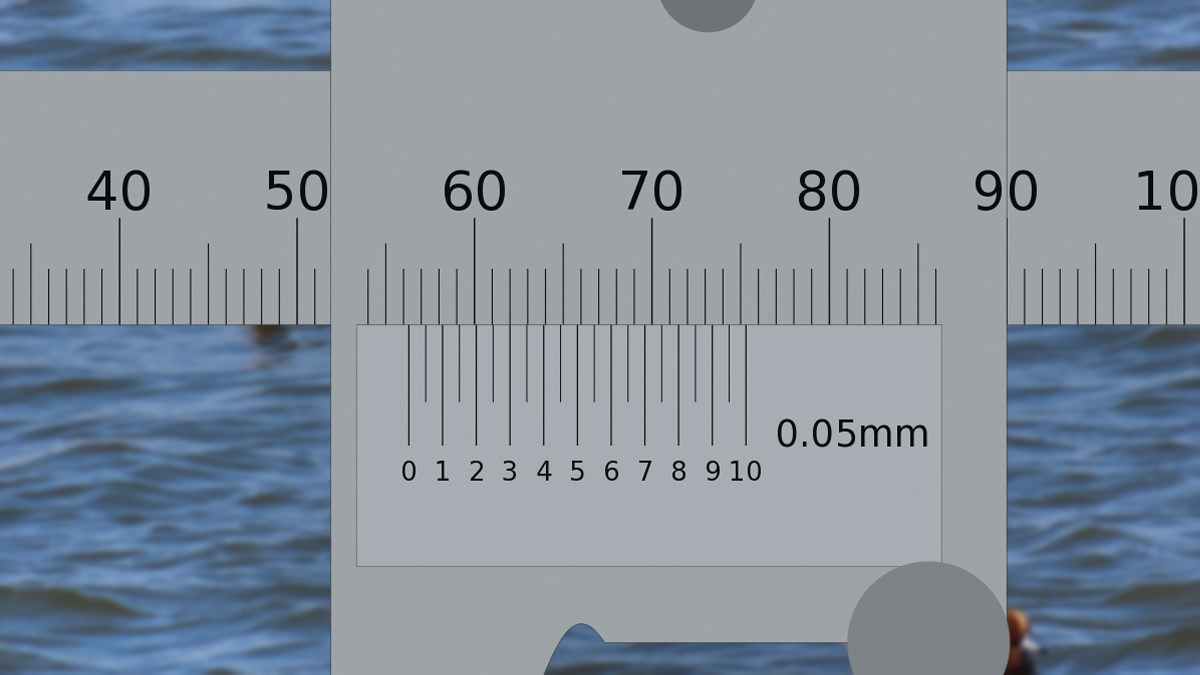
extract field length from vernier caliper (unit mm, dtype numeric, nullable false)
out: 56.3 mm
